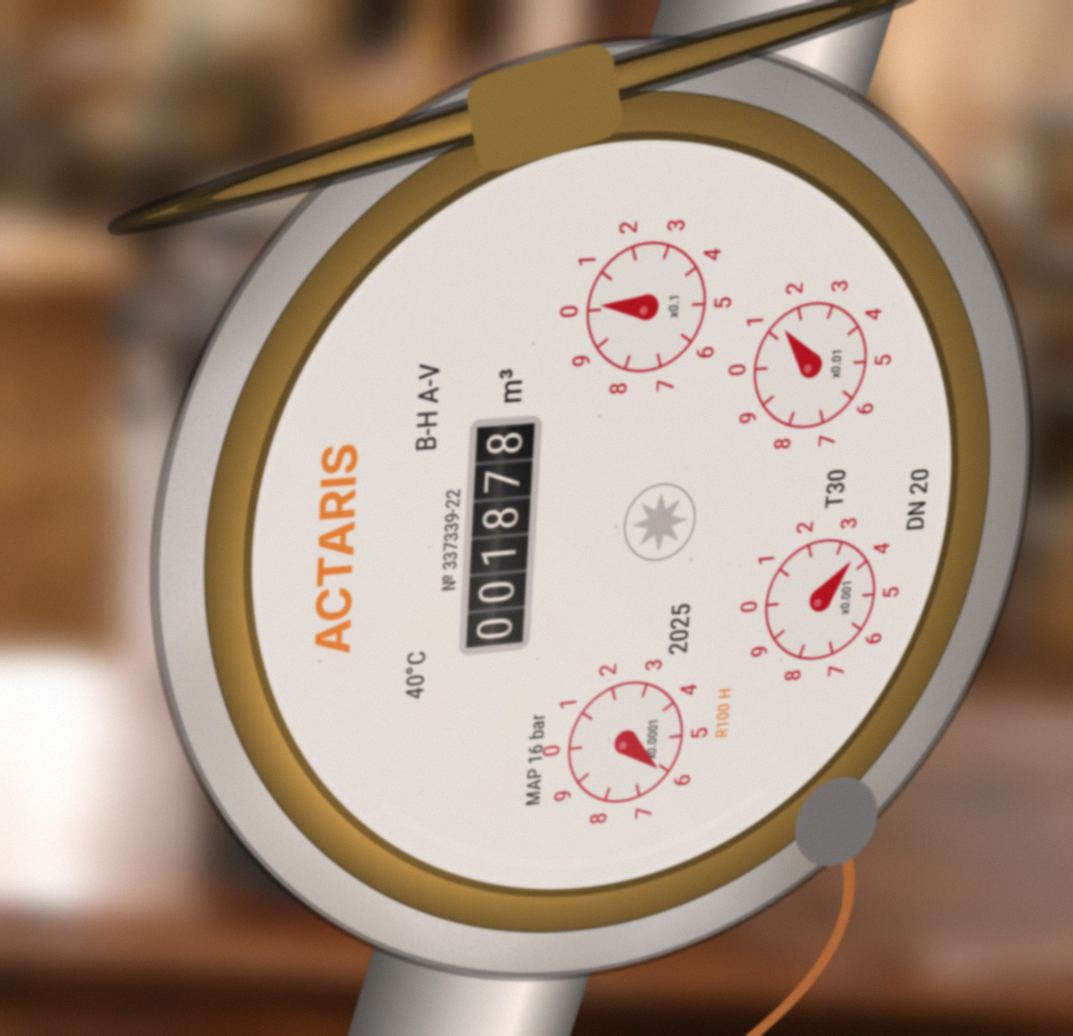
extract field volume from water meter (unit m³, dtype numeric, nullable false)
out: 1878.0136 m³
